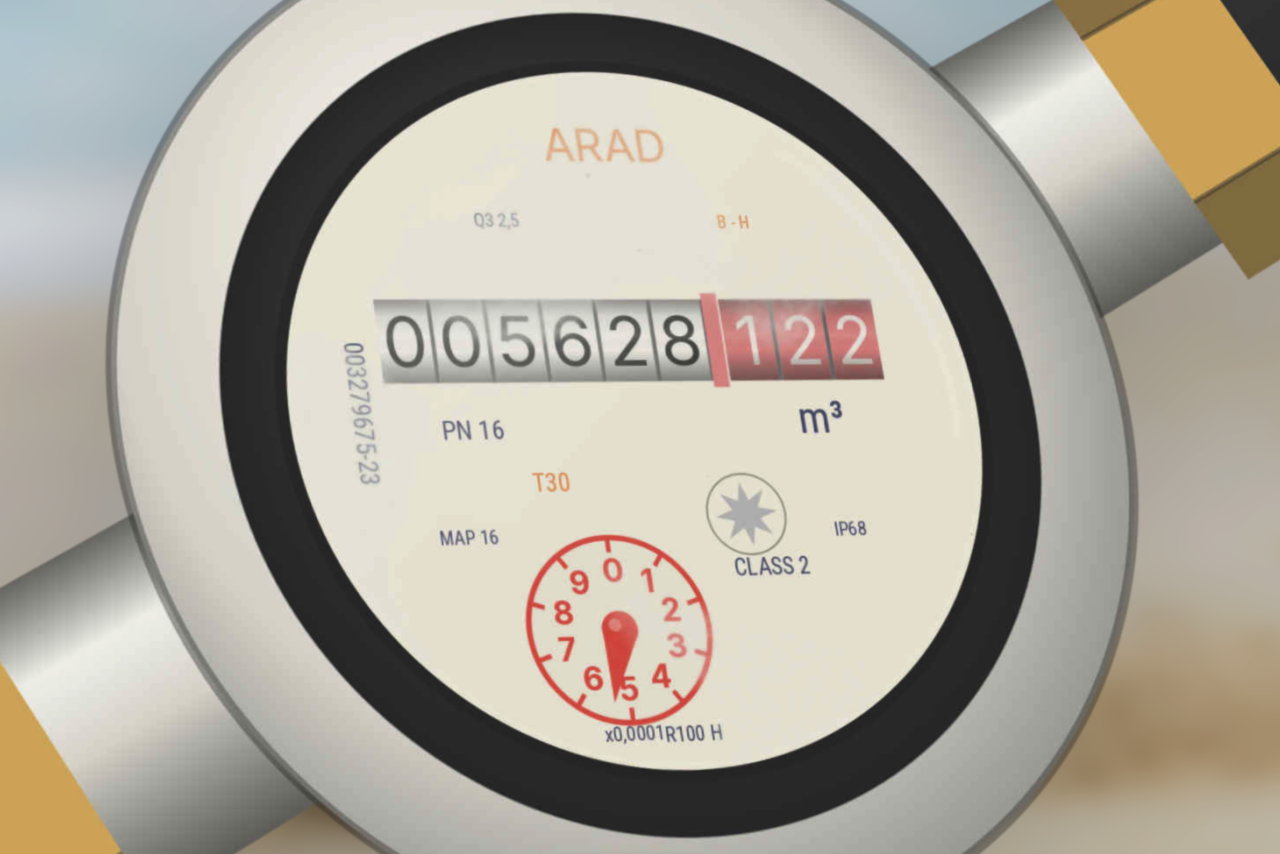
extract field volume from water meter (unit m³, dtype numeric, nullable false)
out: 5628.1225 m³
